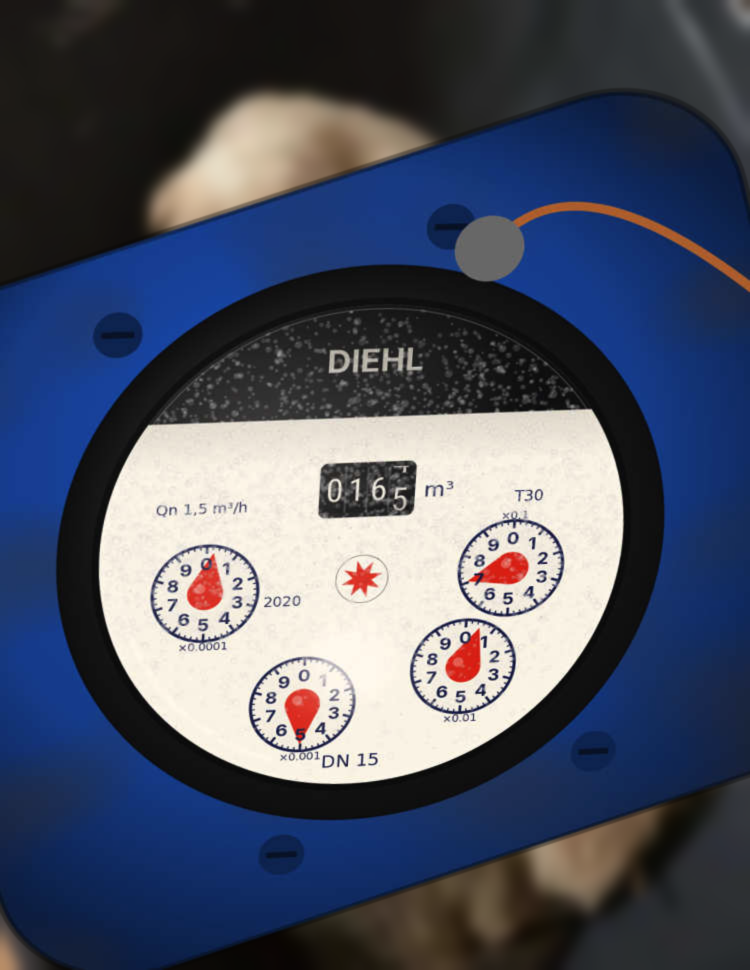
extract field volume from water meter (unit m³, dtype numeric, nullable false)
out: 164.7050 m³
